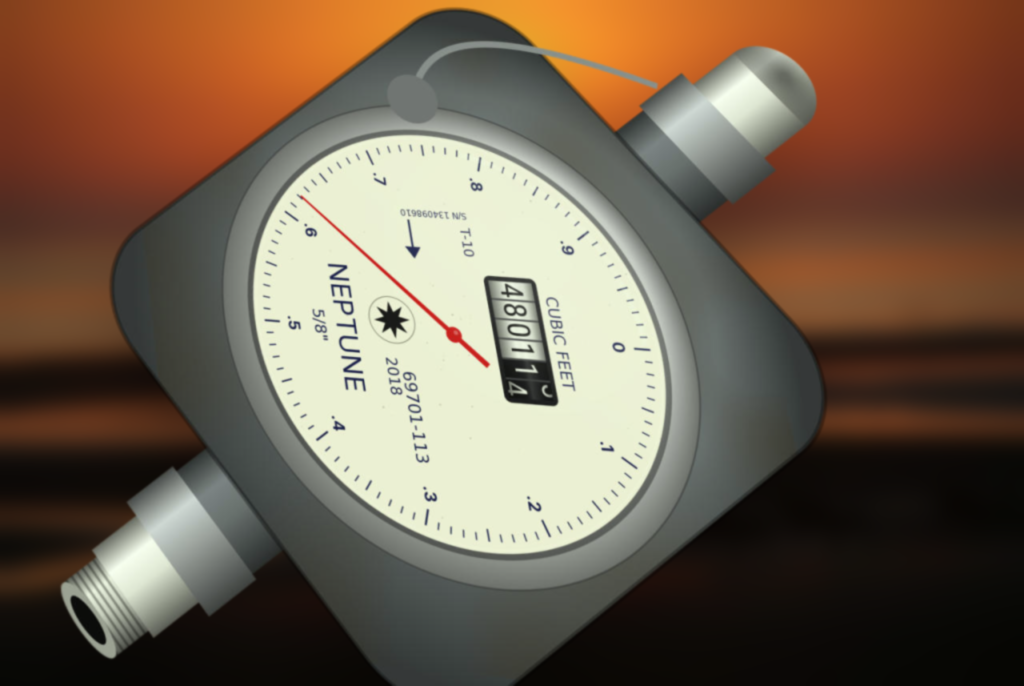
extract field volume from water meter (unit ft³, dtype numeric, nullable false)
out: 480113.62 ft³
